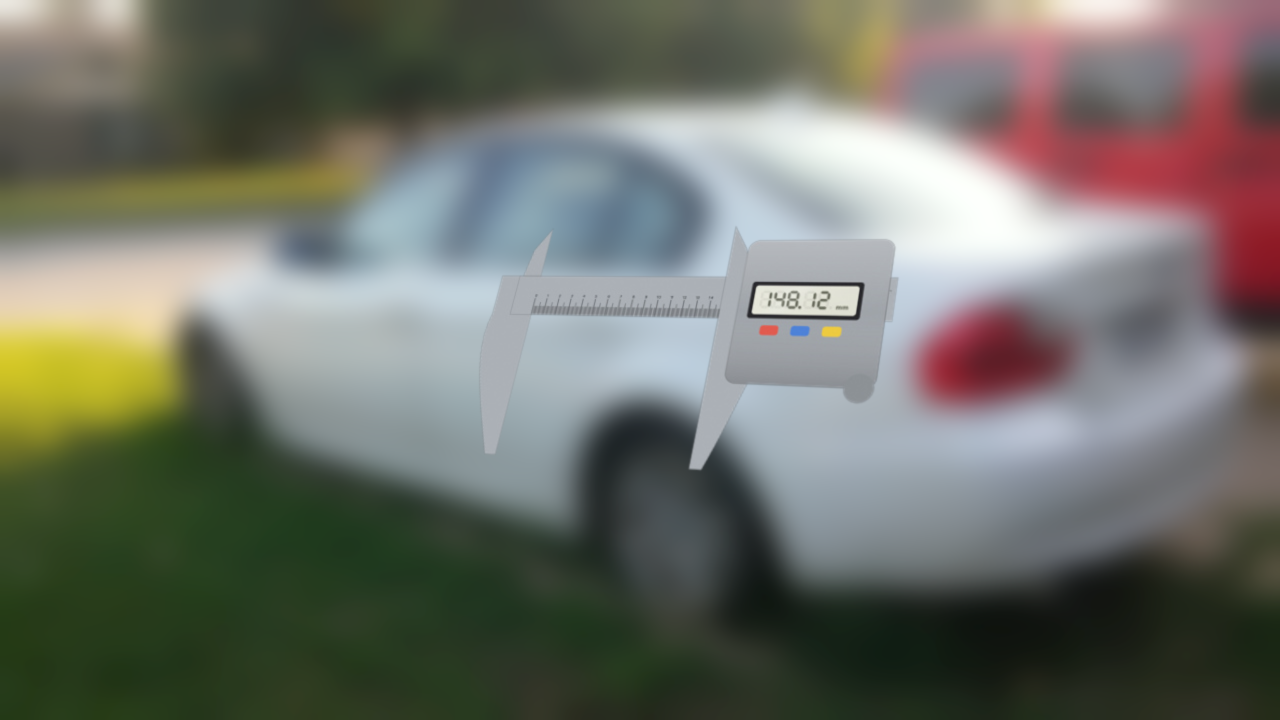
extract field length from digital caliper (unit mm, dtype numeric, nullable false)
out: 148.12 mm
